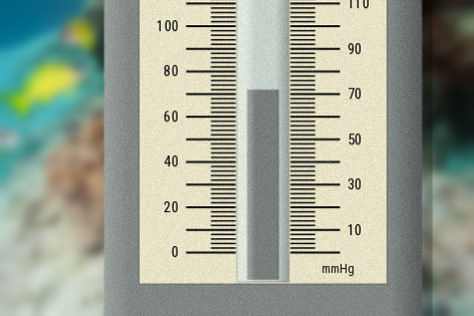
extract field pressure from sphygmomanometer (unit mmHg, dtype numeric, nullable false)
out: 72 mmHg
